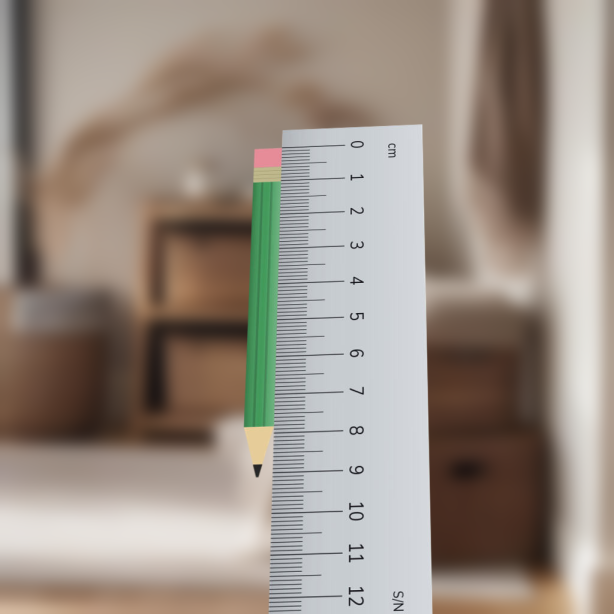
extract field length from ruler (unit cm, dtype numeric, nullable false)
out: 9.1 cm
